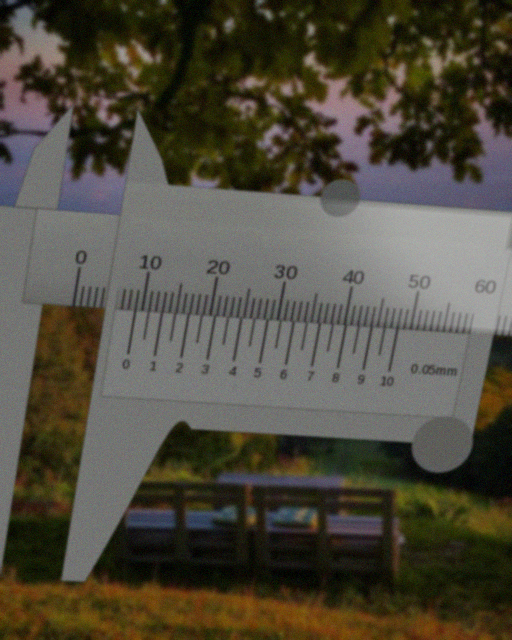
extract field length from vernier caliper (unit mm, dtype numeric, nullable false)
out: 9.0 mm
